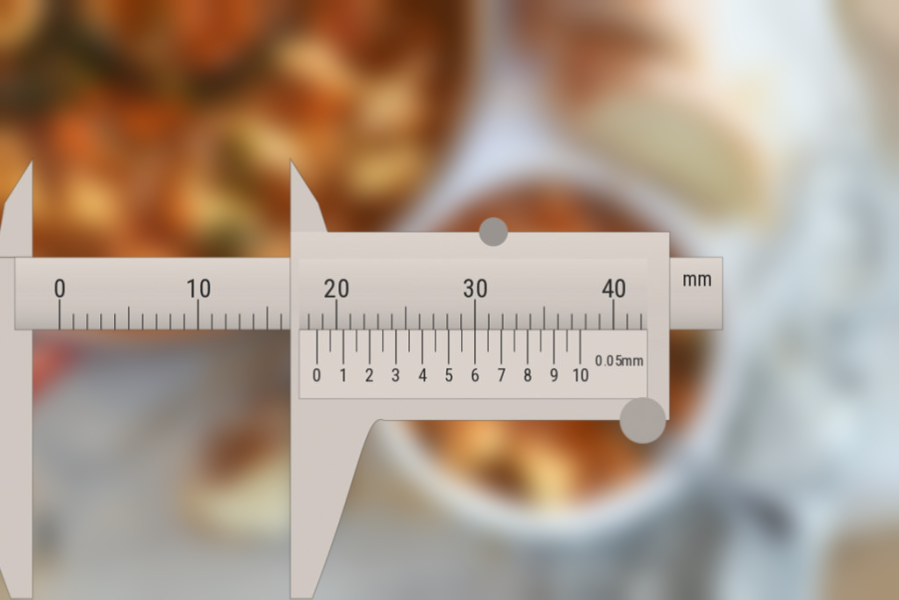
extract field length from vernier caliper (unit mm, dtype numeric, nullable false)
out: 18.6 mm
